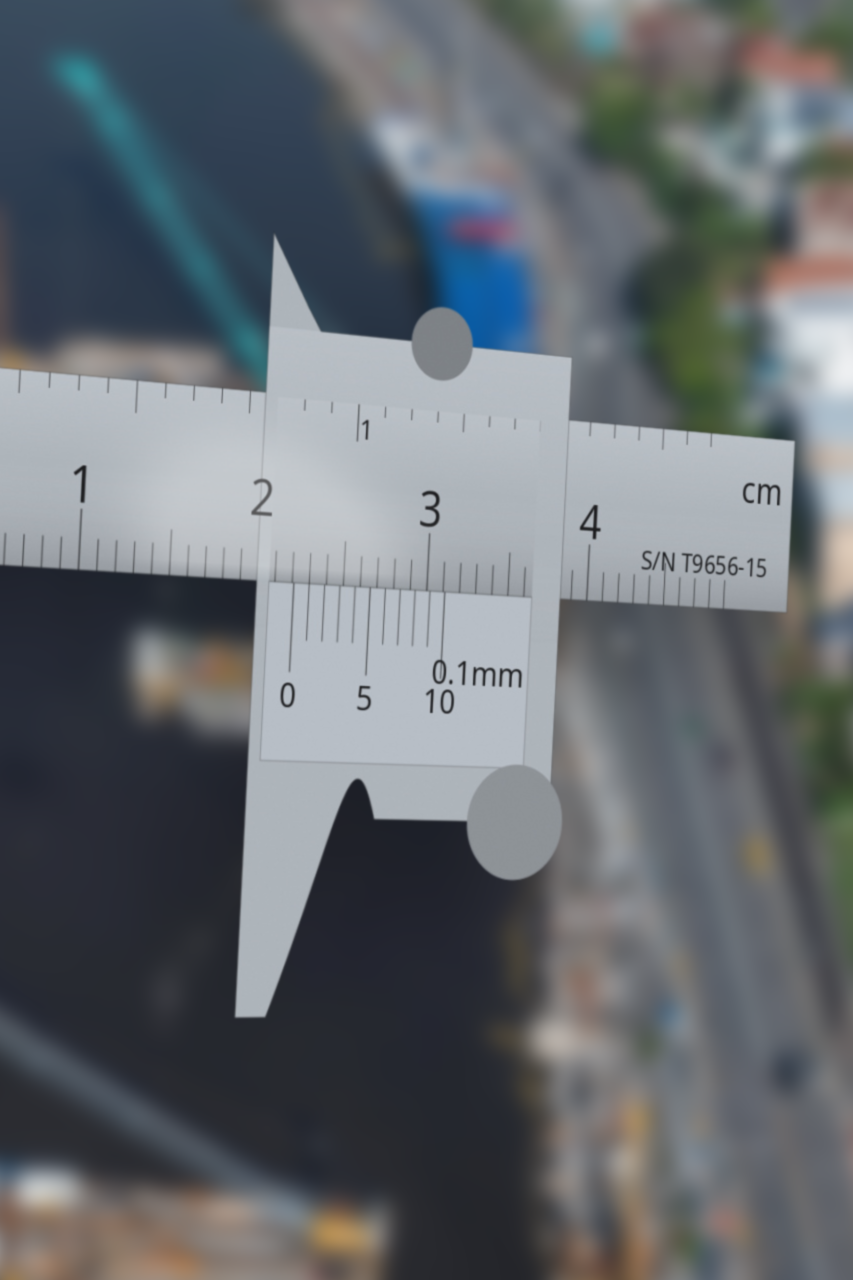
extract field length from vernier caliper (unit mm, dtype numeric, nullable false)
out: 22.1 mm
